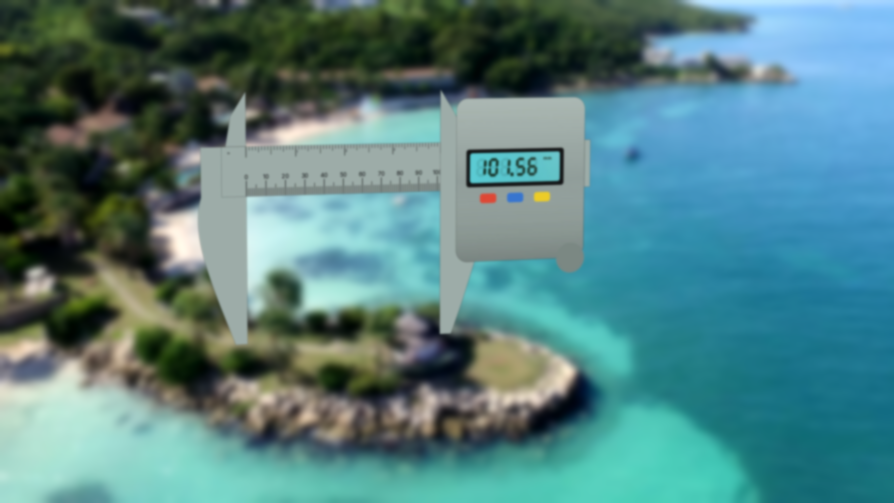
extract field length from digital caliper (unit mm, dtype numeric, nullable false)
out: 101.56 mm
